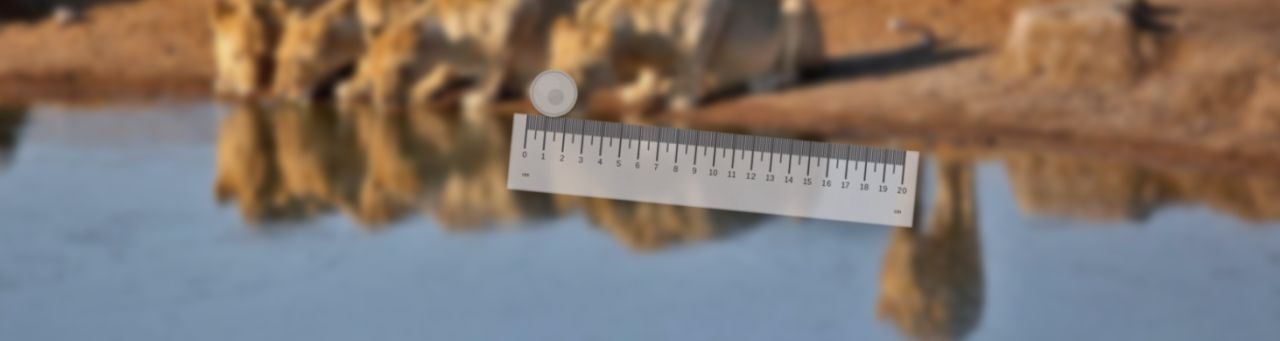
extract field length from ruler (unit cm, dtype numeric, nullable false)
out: 2.5 cm
